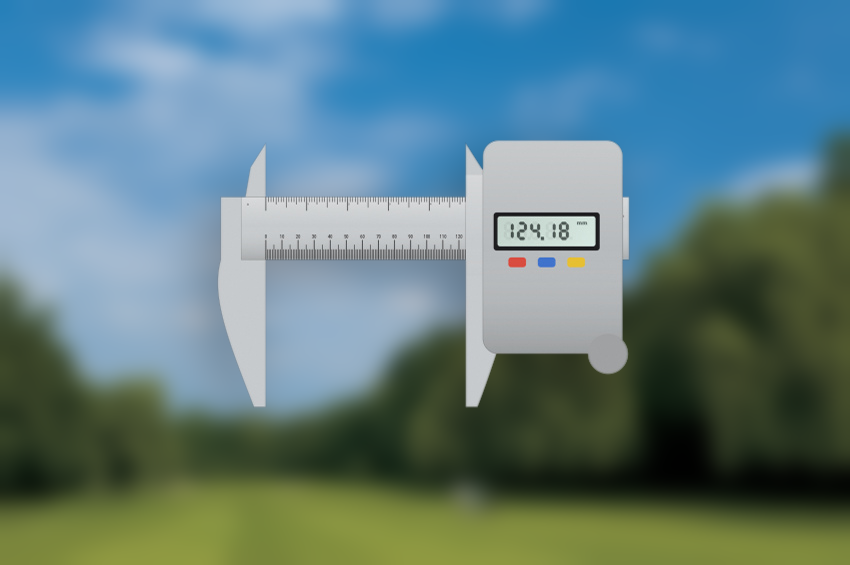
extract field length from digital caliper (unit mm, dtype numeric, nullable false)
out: 124.18 mm
